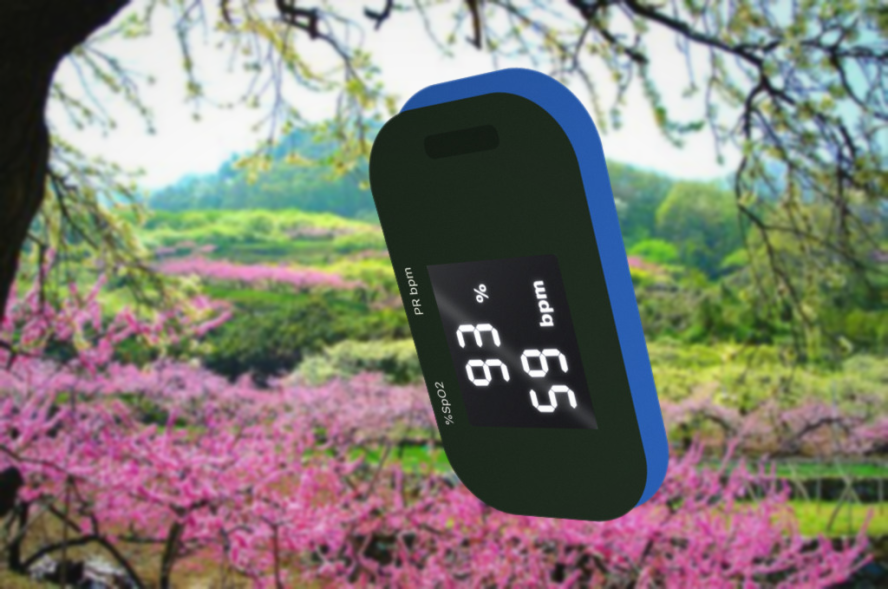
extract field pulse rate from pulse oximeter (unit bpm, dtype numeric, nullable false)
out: 59 bpm
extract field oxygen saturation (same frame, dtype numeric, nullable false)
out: 93 %
